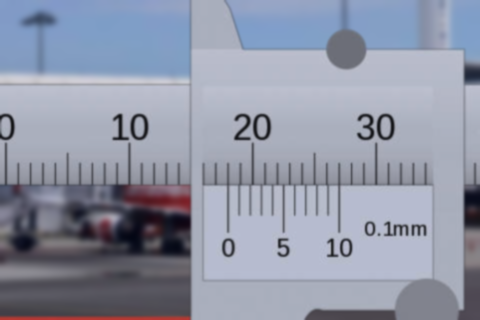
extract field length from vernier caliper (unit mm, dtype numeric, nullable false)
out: 18.0 mm
